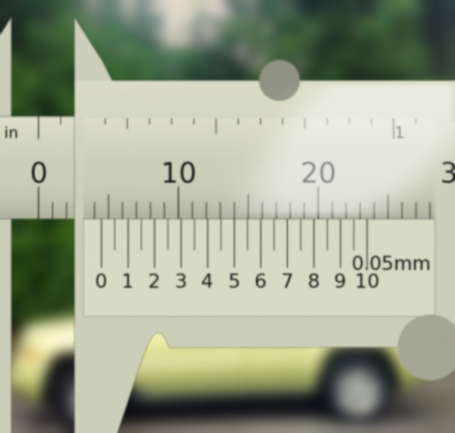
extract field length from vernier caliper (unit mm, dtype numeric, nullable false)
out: 4.5 mm
